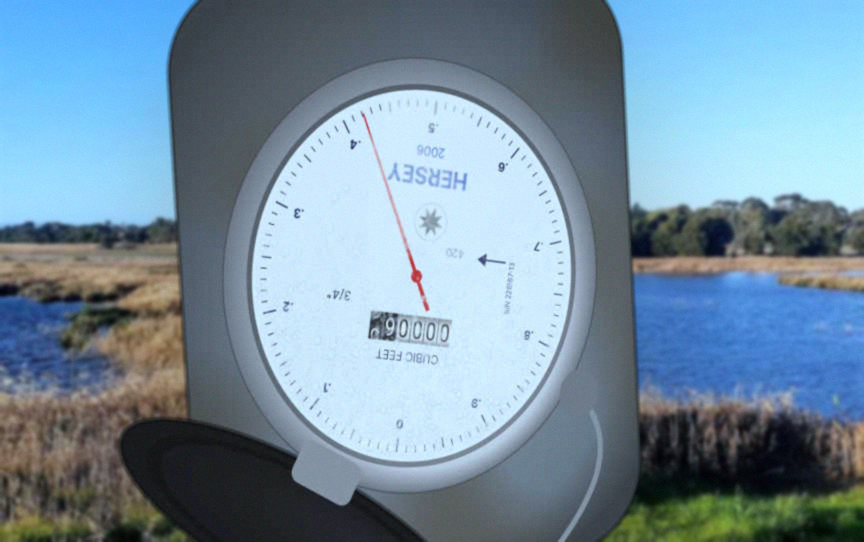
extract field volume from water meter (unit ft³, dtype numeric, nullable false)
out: 65.42 ft³
